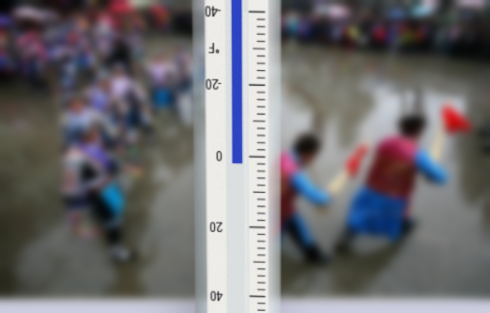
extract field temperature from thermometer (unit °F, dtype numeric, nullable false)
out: 2 °F
